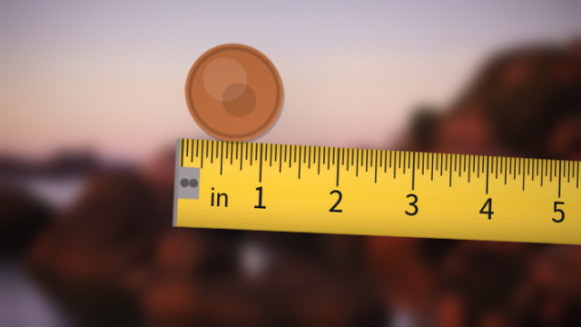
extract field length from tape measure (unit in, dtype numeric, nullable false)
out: 1.25 in
